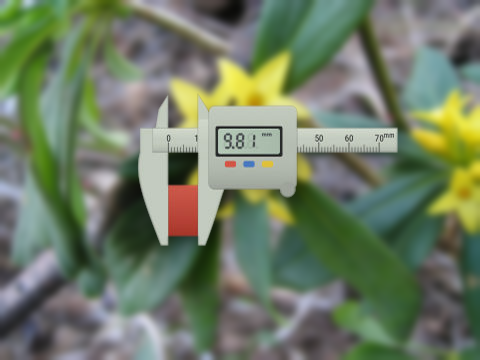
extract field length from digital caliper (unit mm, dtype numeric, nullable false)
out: 9.81 mm
